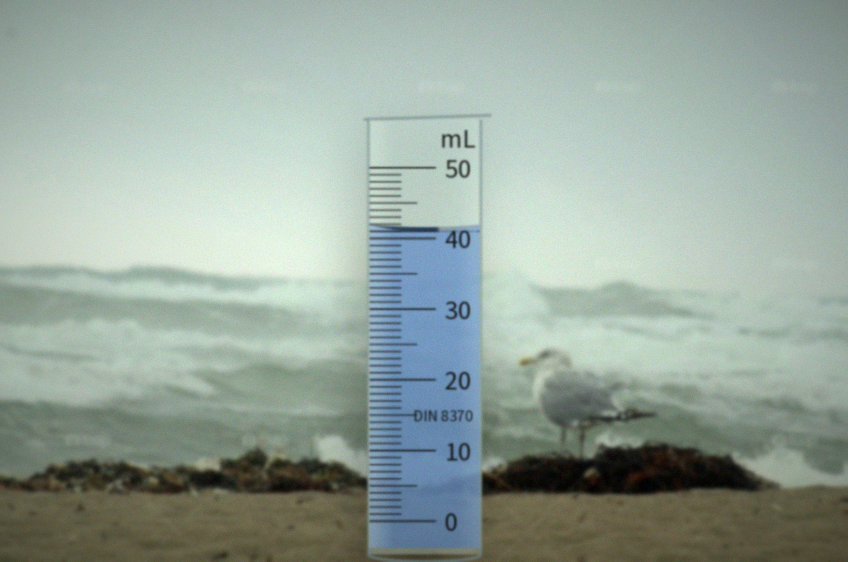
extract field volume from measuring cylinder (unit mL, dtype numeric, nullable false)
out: 41 mL
